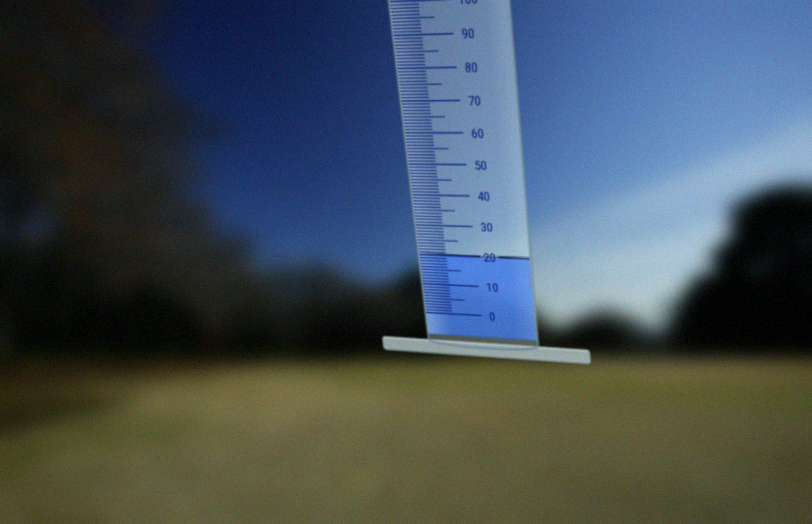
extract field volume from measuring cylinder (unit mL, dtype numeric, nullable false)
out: 20 mL
